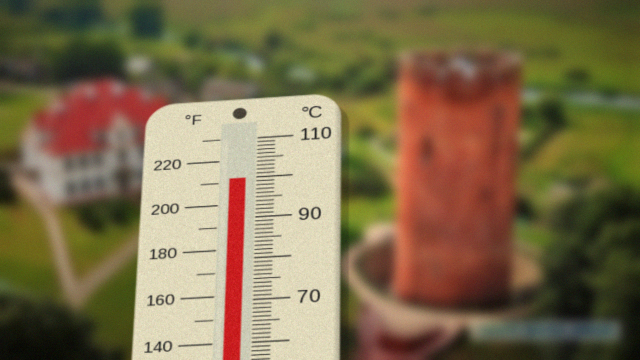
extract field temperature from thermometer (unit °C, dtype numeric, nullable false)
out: 100 °C
